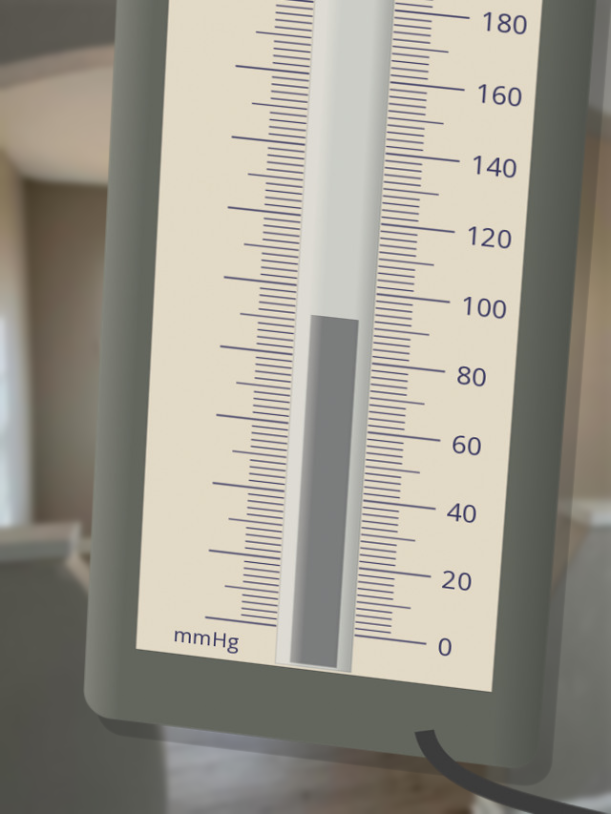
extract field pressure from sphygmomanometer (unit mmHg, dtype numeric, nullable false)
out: 92 mmHg
